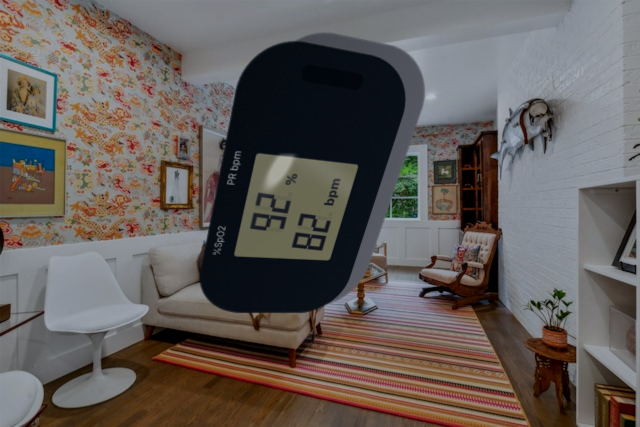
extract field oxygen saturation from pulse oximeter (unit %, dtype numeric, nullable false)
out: 92 %
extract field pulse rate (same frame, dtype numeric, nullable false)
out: 82 bpm
